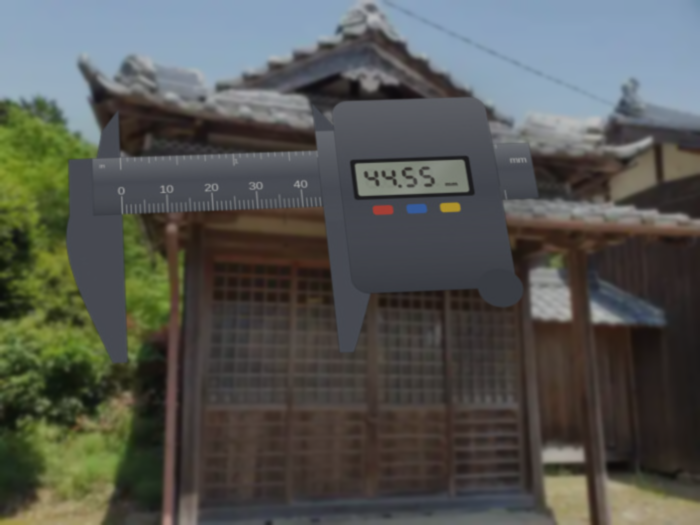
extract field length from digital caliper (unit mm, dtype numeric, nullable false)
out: 44.55 mm
